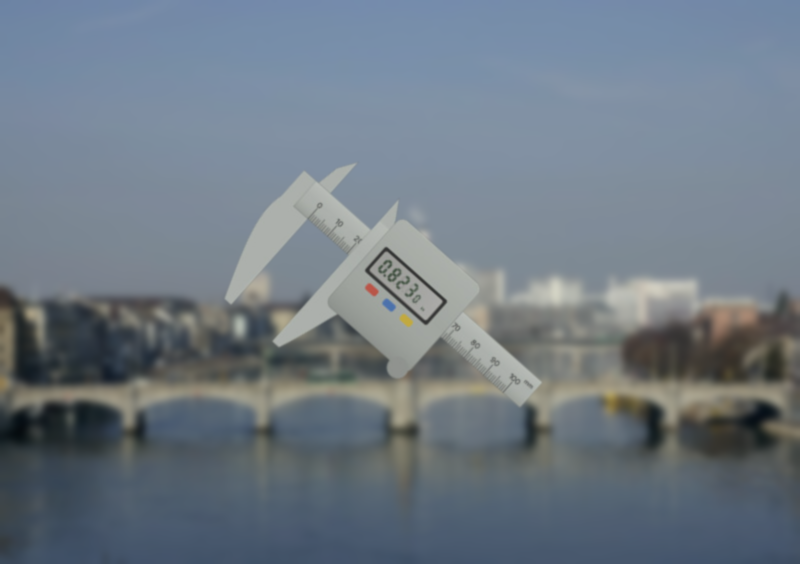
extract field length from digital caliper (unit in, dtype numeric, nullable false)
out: 0.8230 in
